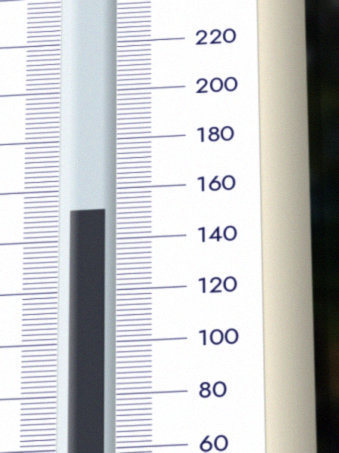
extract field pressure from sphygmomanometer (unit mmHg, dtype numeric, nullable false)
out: 152 mmHg
